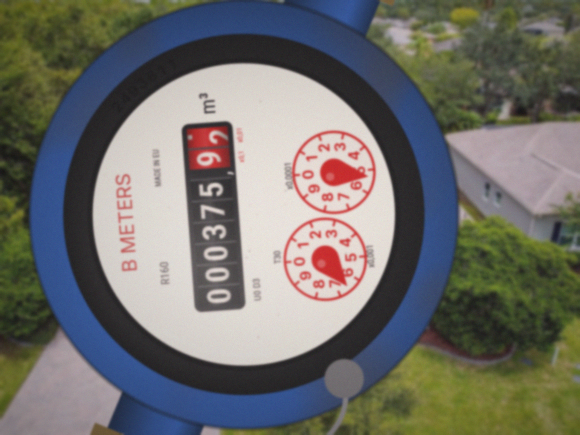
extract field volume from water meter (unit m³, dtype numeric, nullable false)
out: 375.9165 m³
